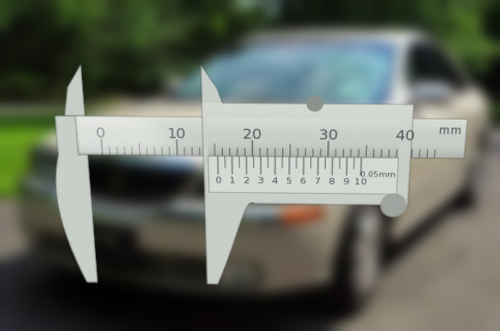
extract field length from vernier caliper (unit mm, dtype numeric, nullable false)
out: 15.4 mm
